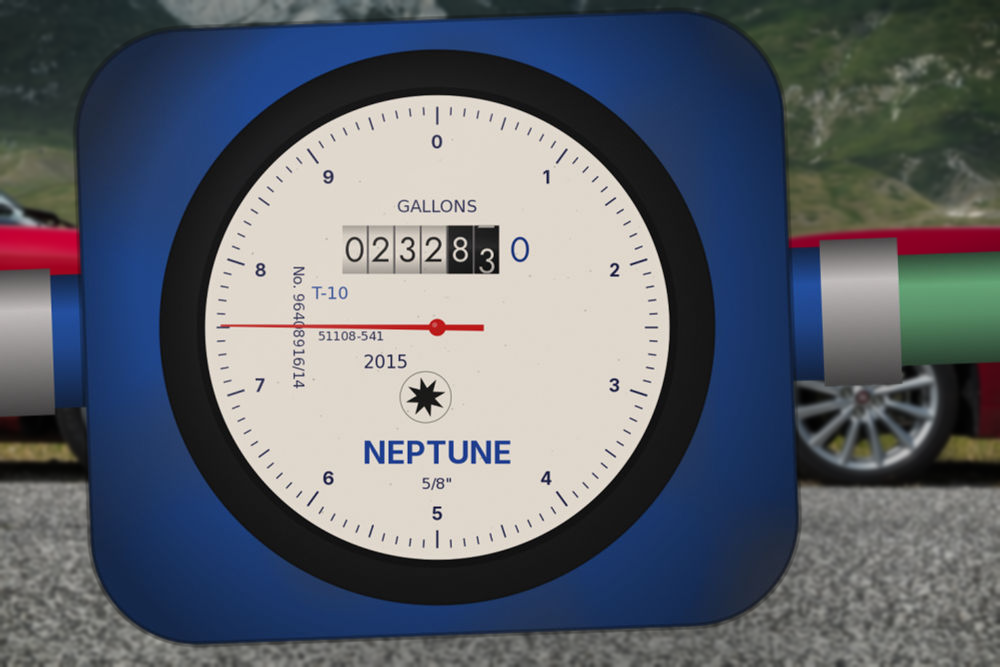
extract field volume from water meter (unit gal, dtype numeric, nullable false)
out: 232827.5 gal
